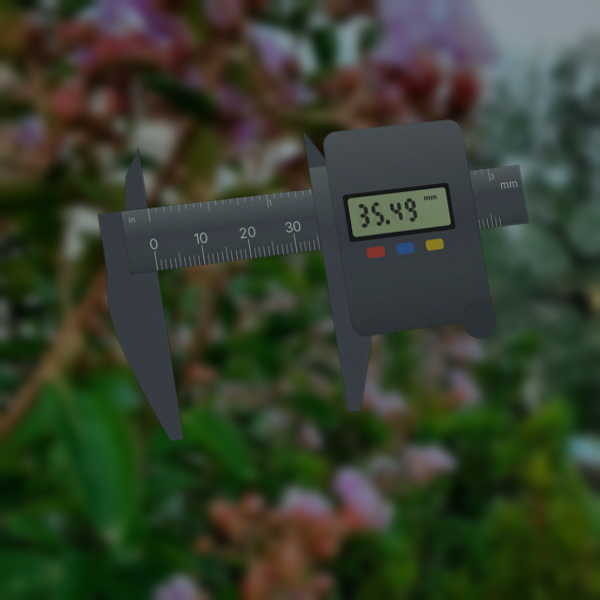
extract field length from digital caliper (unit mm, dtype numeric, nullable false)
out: 35.49 mm
